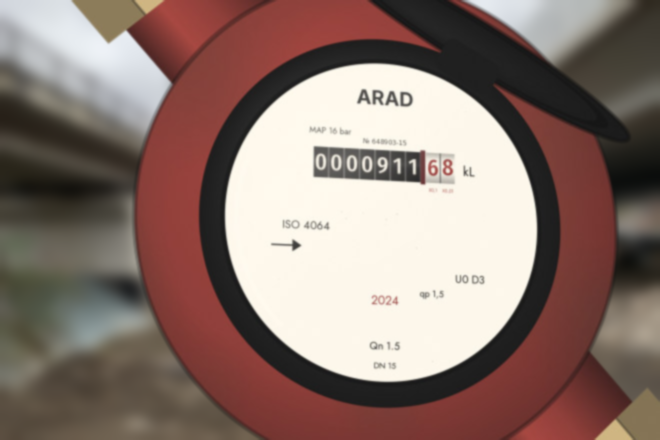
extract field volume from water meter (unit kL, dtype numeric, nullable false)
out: 911.68 kL
